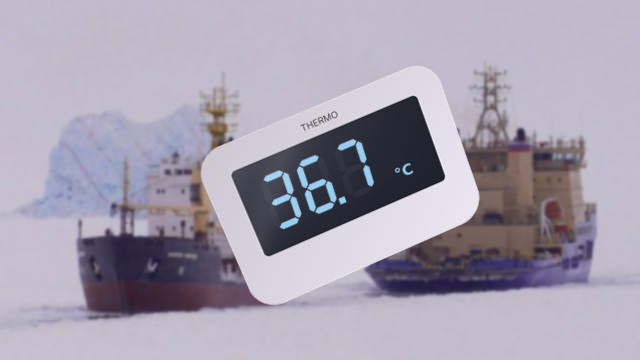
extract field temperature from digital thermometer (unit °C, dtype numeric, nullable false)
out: 36.7 °C
